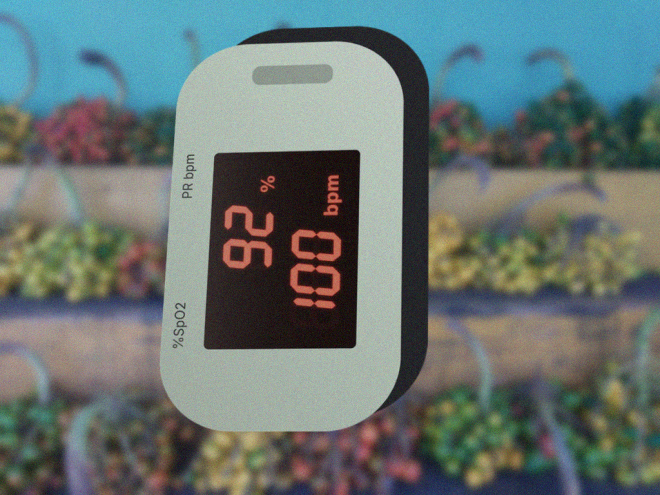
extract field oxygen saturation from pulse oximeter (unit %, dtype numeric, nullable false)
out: 92 %
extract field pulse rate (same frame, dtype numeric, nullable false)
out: 100 bpm
